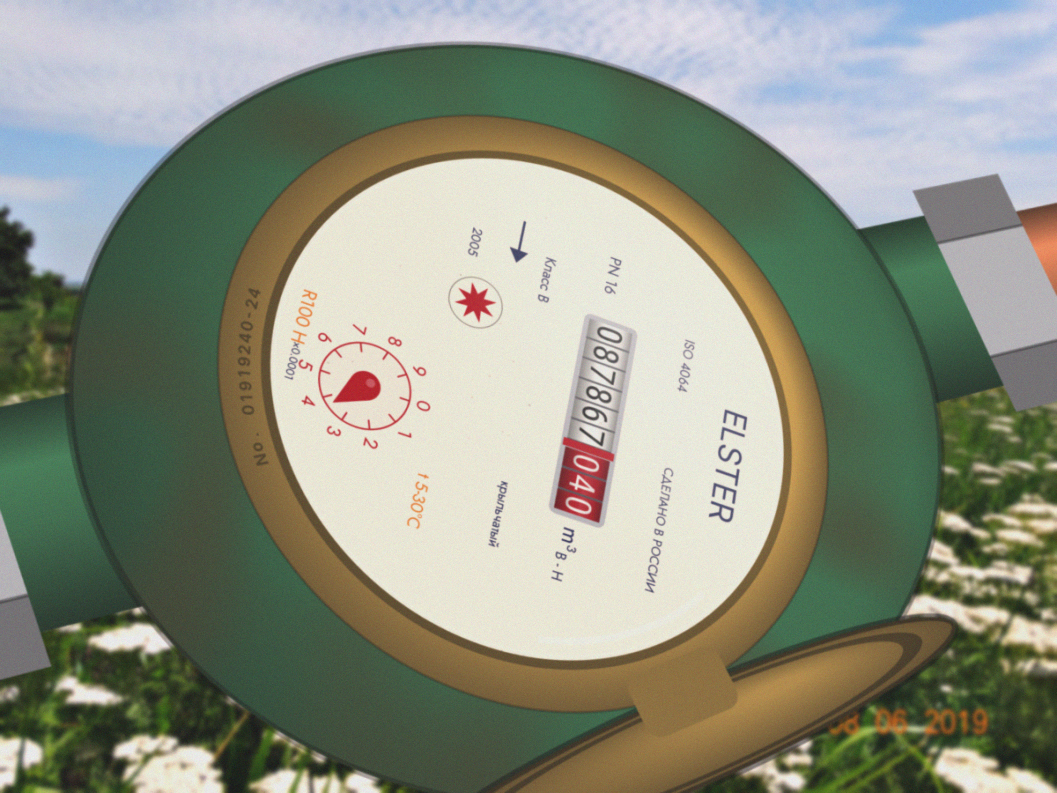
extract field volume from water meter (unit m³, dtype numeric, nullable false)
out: 87867.0403 m³
